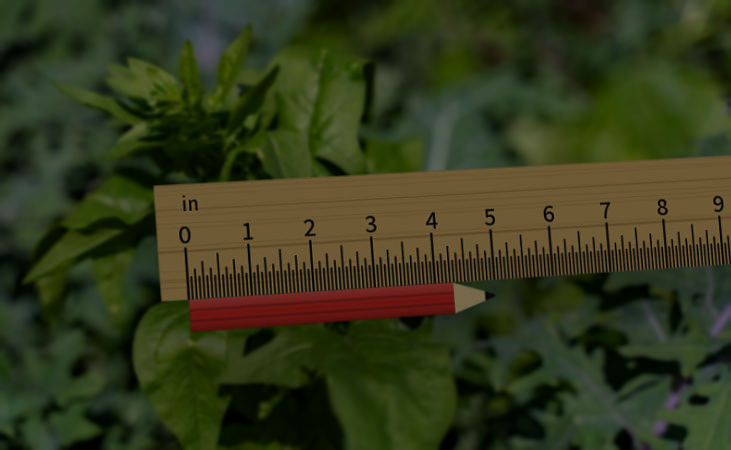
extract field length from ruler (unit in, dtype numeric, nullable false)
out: 5 in
